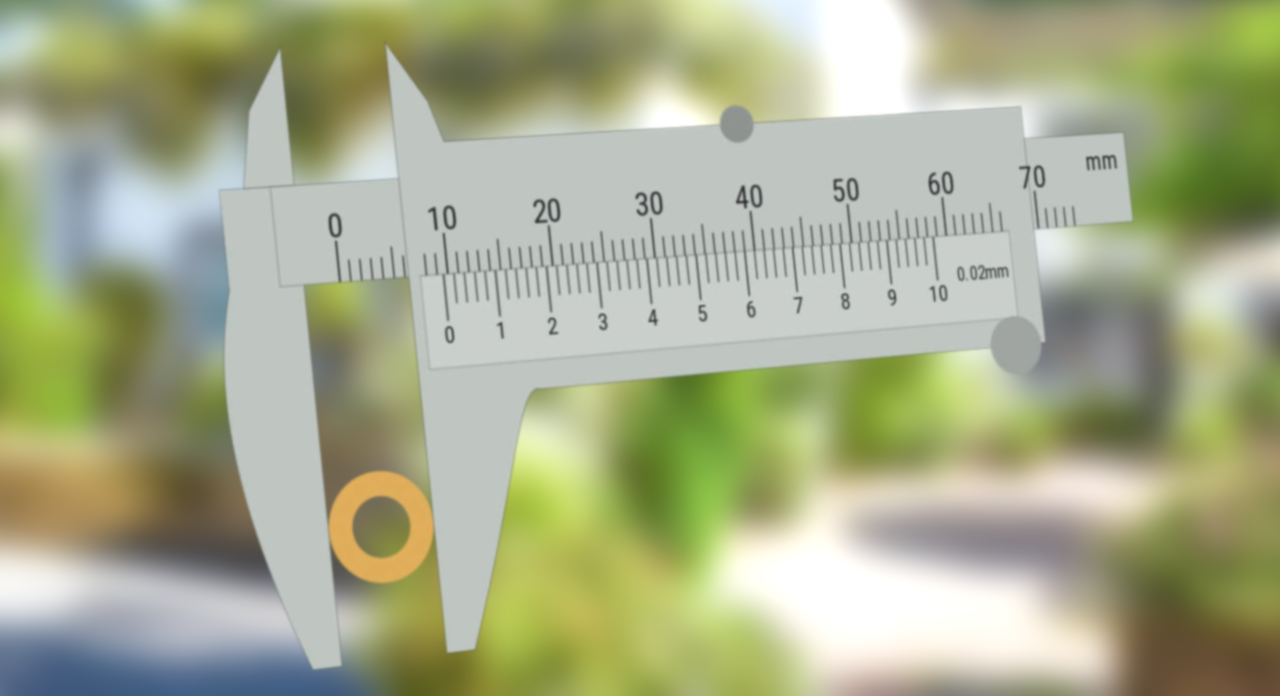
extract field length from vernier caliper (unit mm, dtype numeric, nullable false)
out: 9.6 mm
